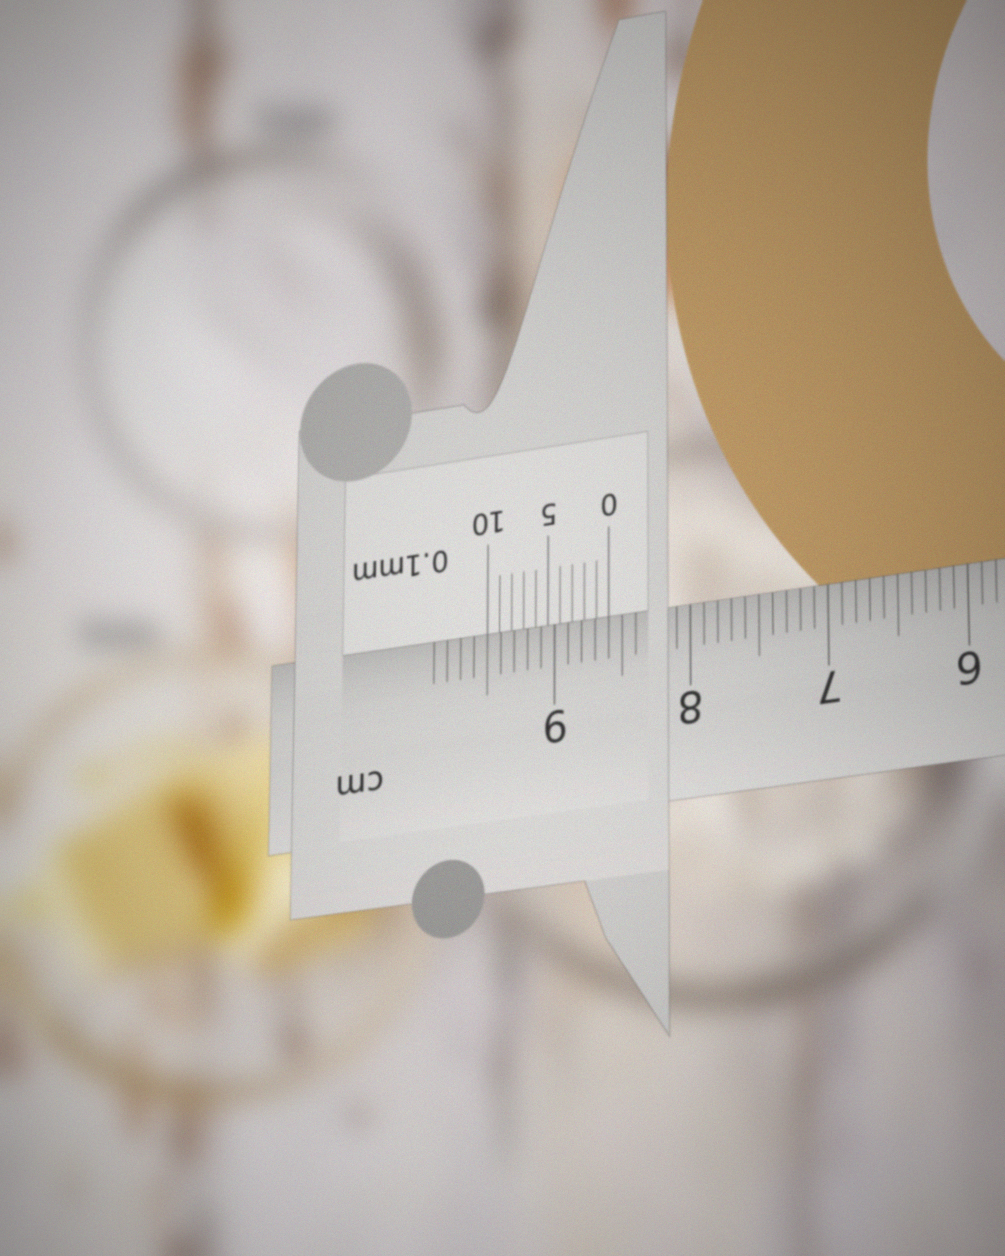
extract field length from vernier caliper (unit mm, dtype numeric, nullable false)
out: 86.0 mm
